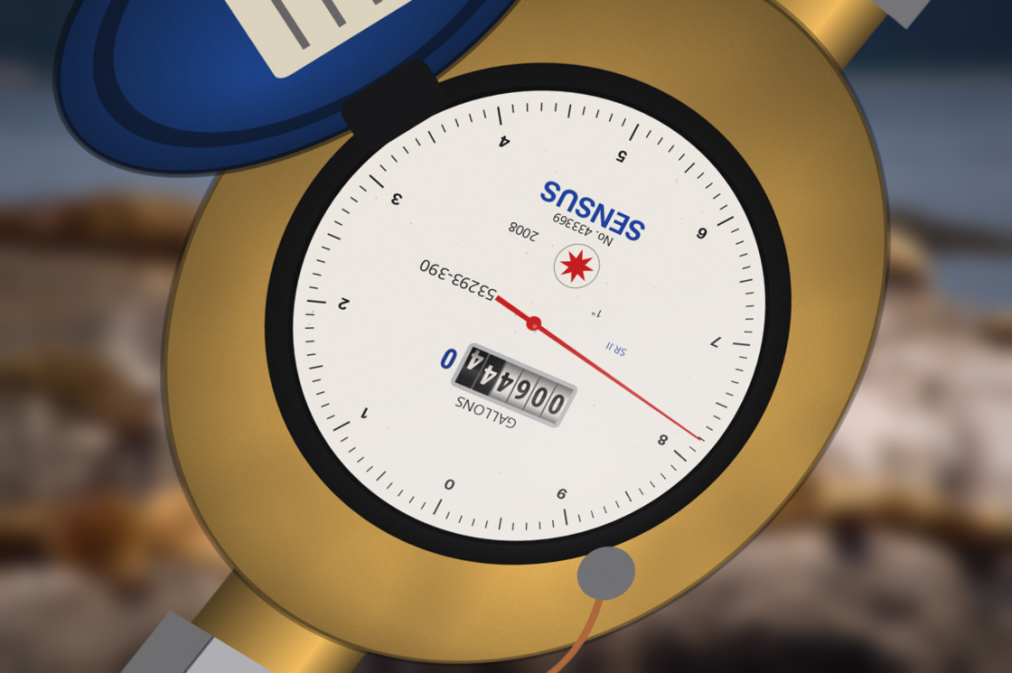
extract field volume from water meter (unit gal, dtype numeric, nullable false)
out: 64437.8 gal
